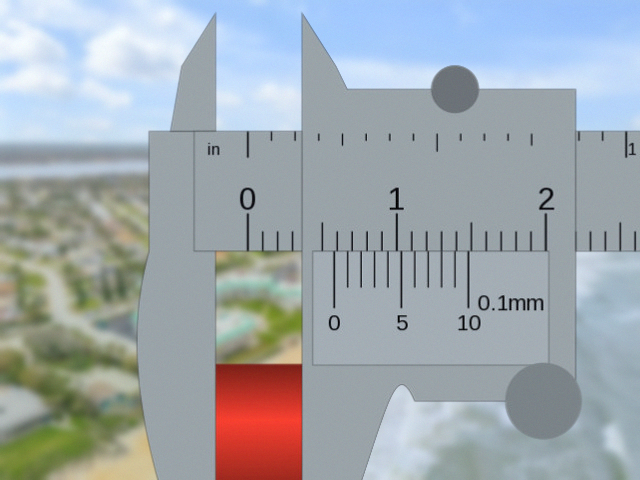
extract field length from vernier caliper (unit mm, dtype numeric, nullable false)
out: 5.8 mm
